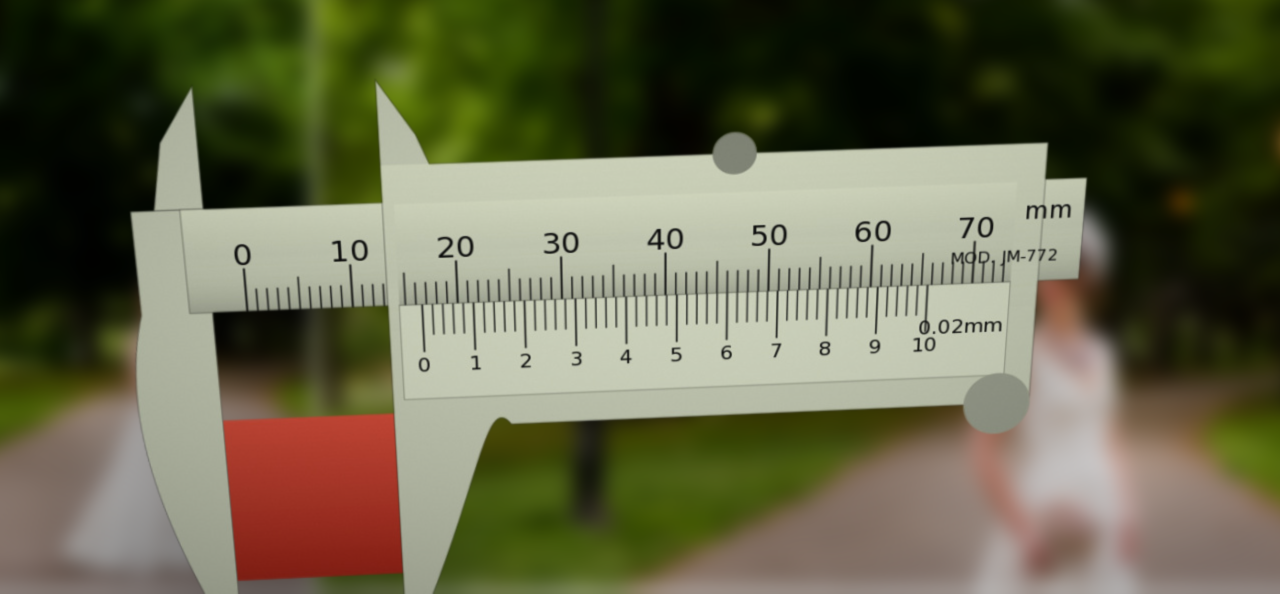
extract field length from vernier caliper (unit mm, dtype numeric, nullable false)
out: 16.6 mm
